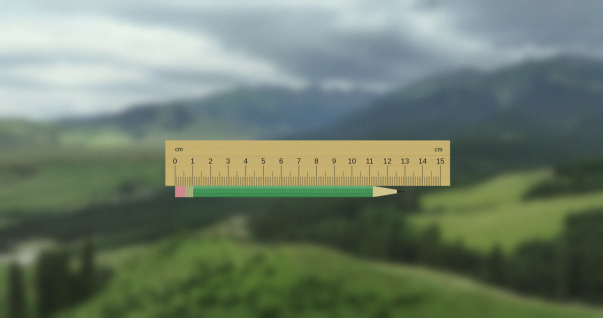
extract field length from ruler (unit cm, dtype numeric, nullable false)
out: 13 cm
